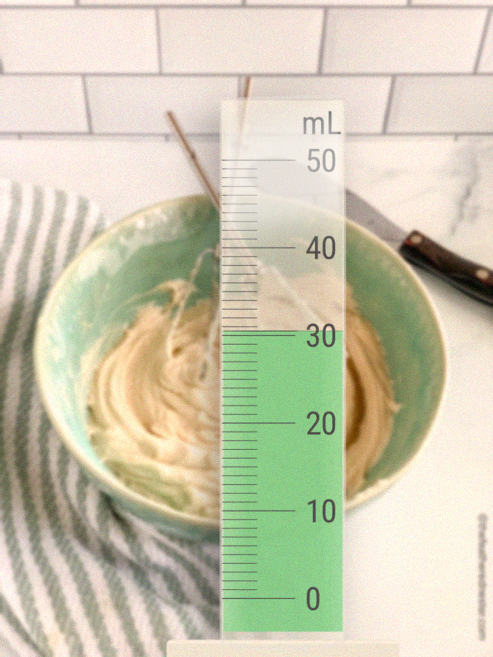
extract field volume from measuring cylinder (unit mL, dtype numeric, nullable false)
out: 30.5 mL
